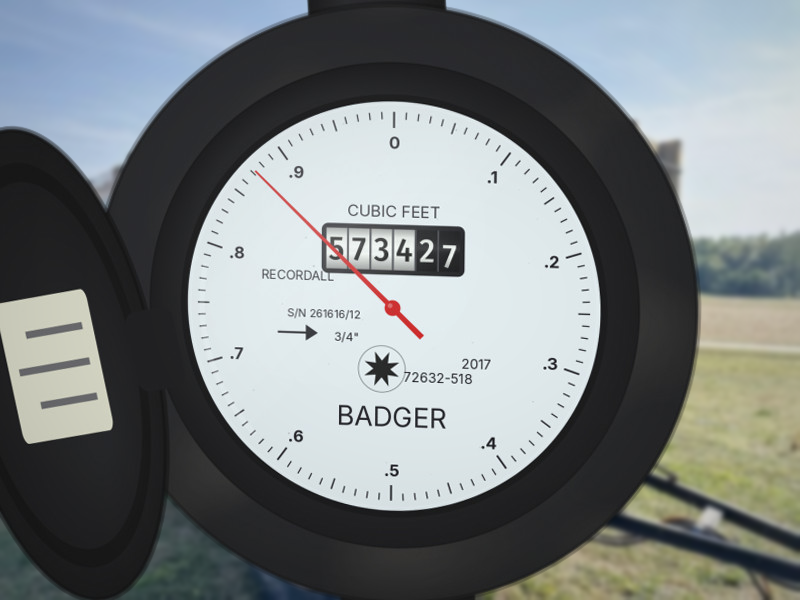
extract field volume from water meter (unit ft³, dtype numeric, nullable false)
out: 573426.87 ft³
